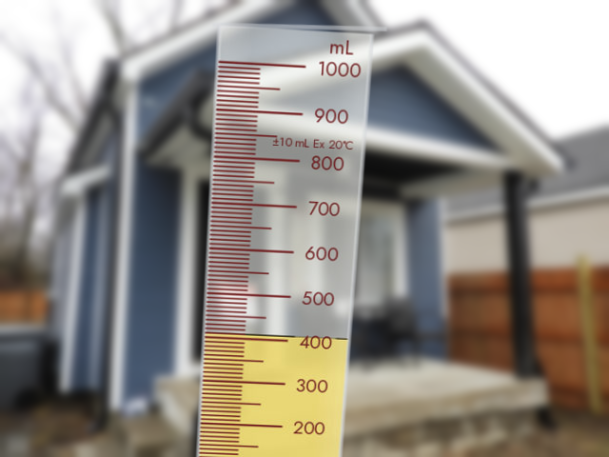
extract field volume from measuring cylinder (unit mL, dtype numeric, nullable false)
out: 410 mL
